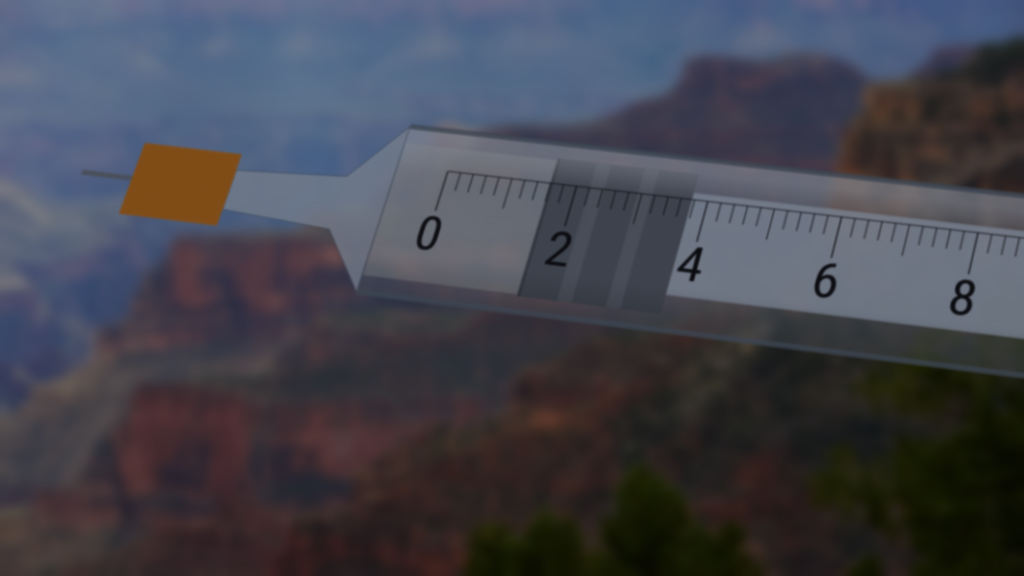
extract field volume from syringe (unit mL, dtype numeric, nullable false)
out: 1.6 mL
